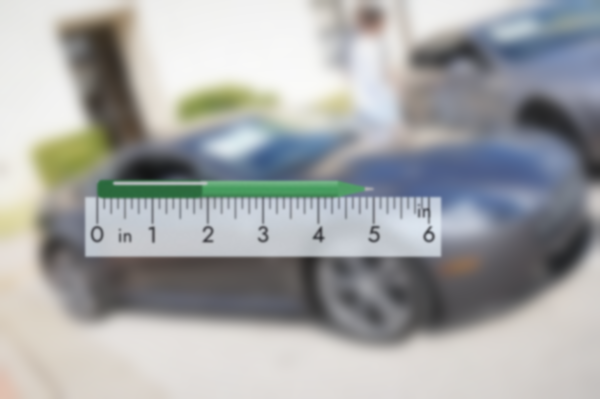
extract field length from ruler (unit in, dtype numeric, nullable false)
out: 5 in
